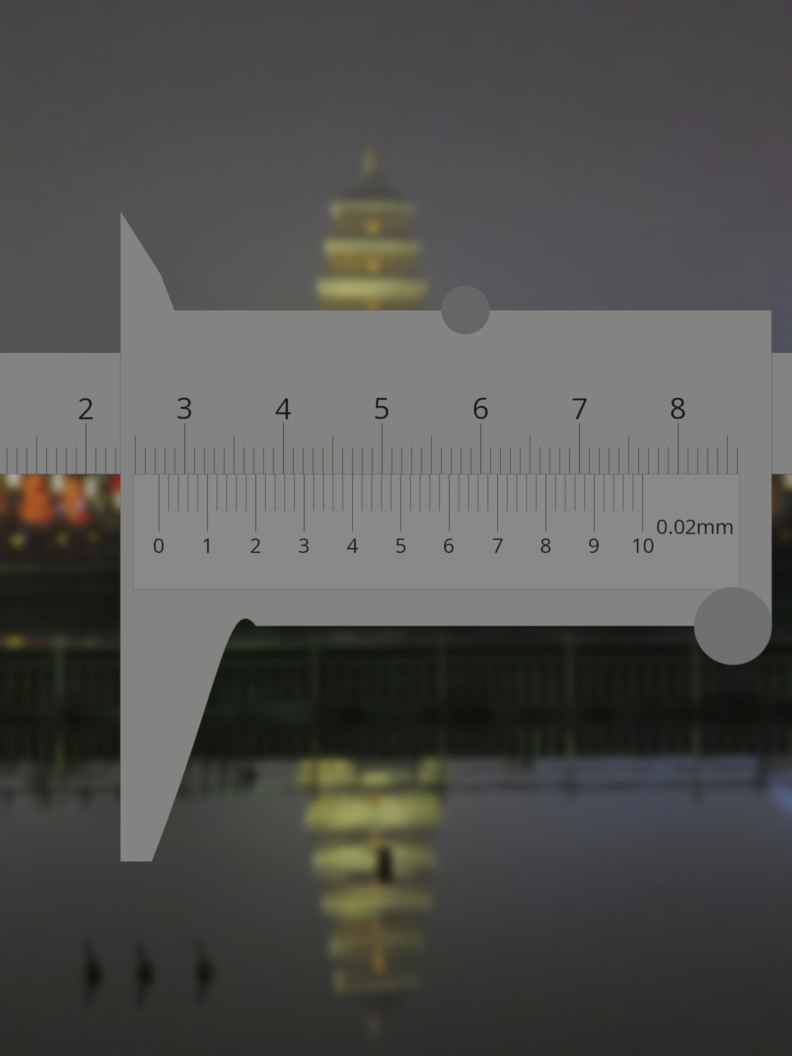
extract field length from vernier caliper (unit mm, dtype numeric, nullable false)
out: 27.4 mm
